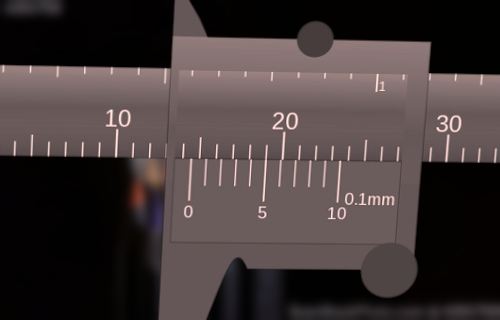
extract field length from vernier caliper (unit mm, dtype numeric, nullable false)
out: 14.5 mm
